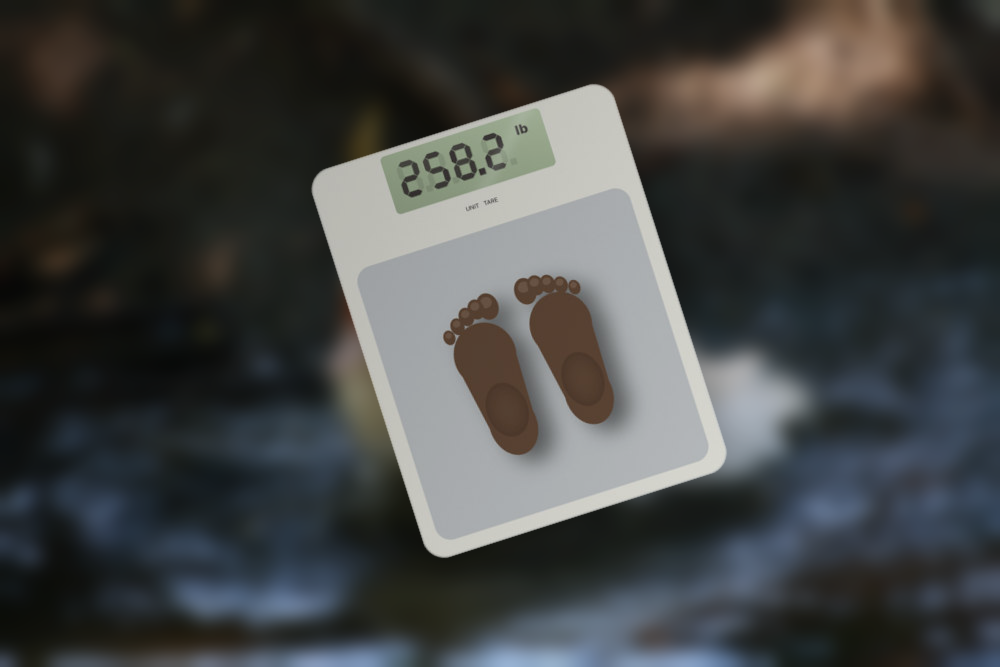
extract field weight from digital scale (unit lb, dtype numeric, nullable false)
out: 258.2 lb
